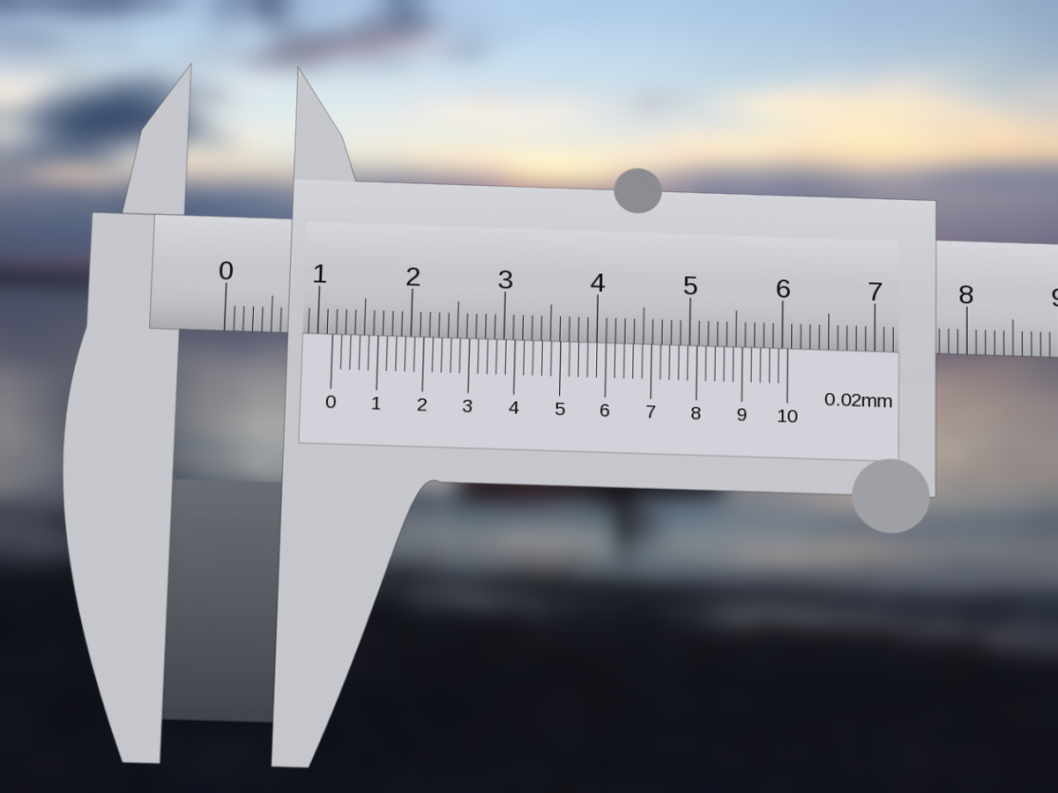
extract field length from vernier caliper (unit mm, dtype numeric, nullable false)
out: 11.6 mm
